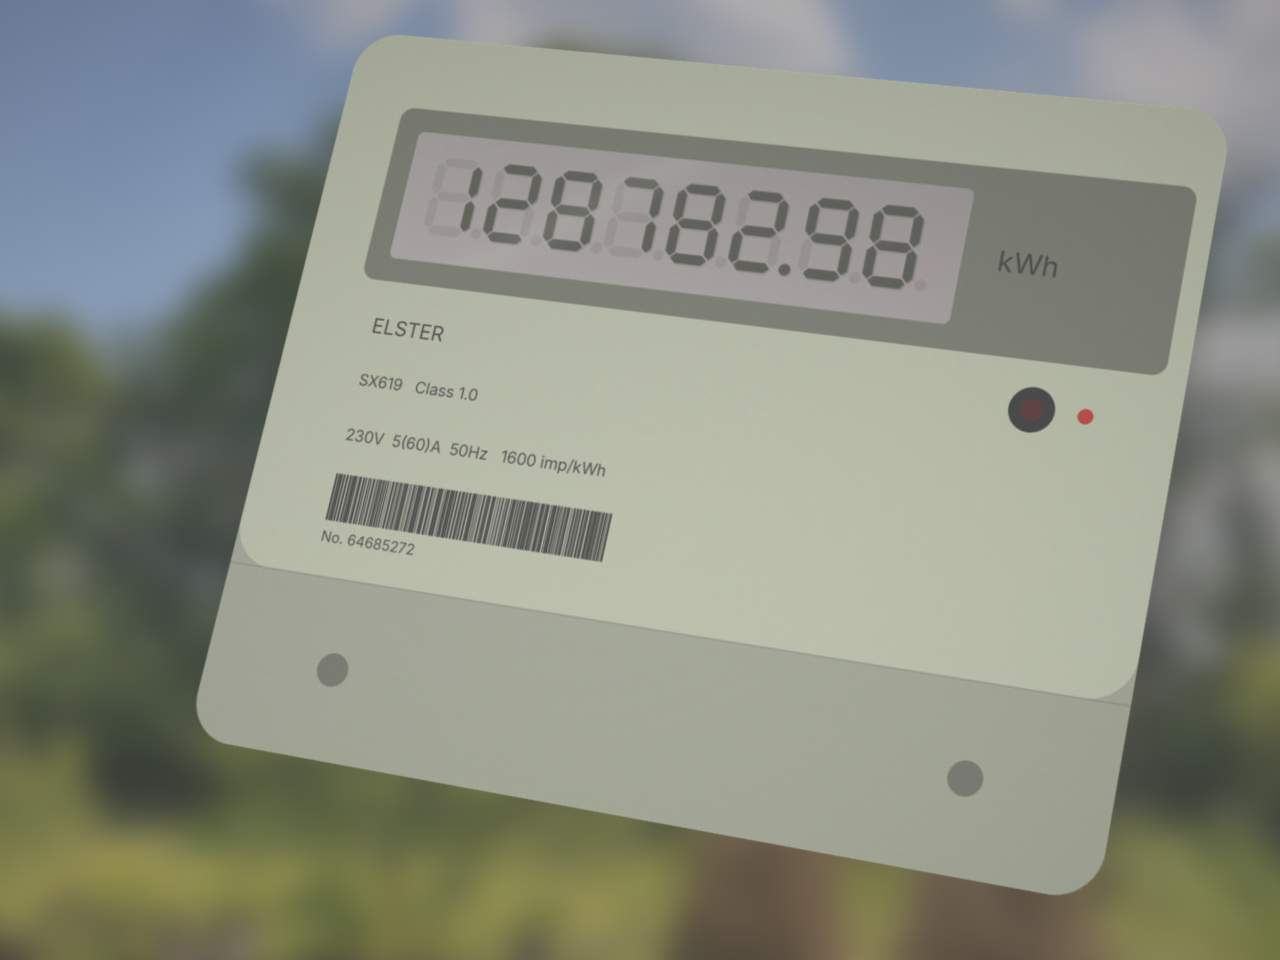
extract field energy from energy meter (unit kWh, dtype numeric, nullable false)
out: 128782.98 kWh
